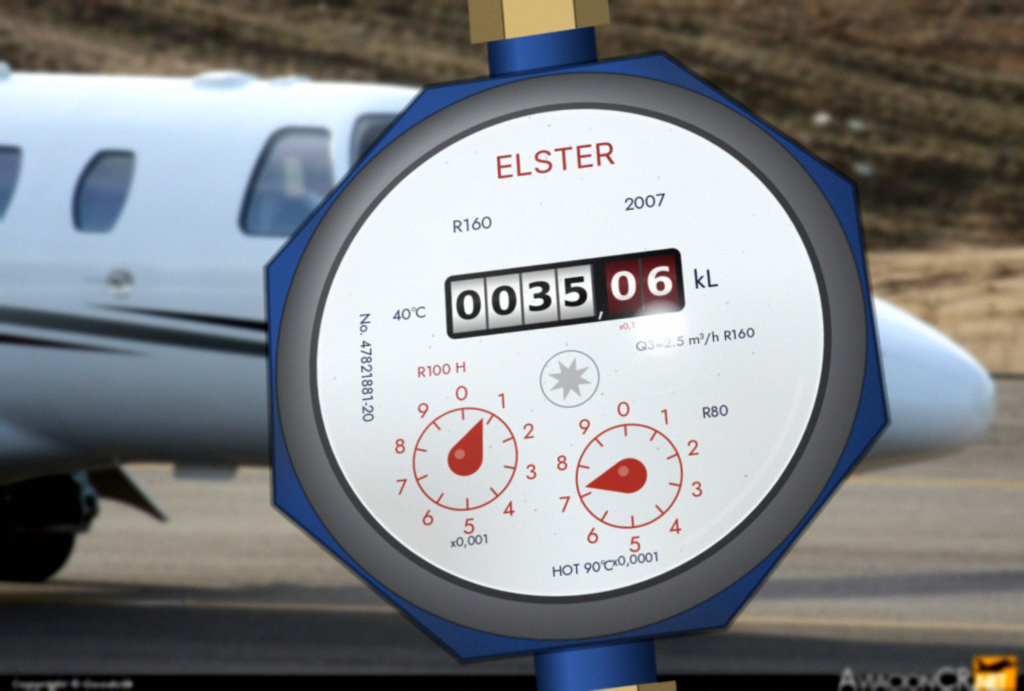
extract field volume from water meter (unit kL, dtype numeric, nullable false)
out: 35.0607 kL
